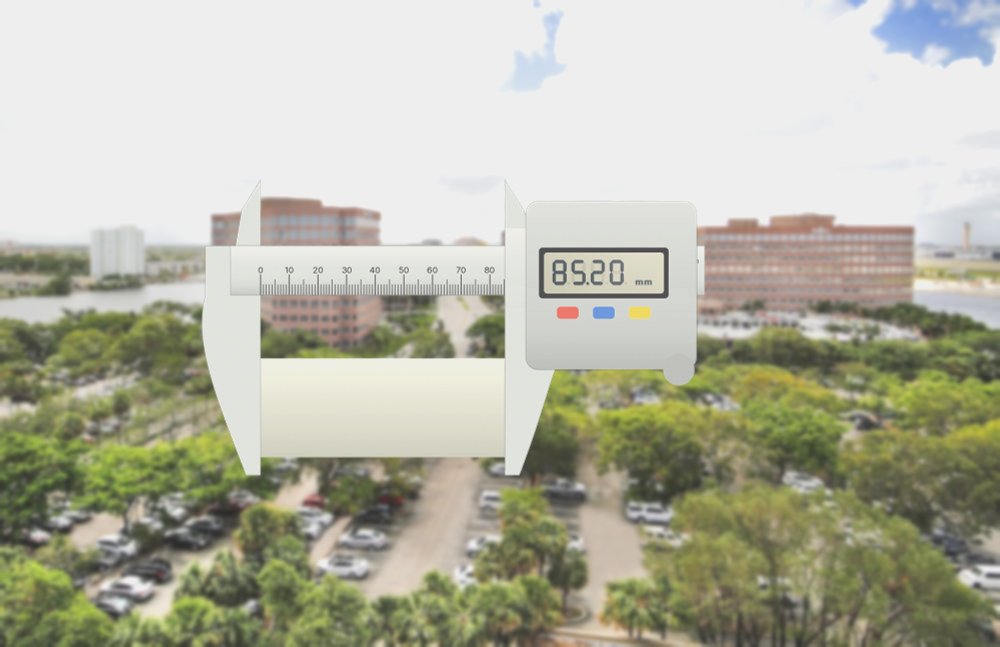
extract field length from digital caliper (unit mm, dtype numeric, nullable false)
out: 85.20 mm
